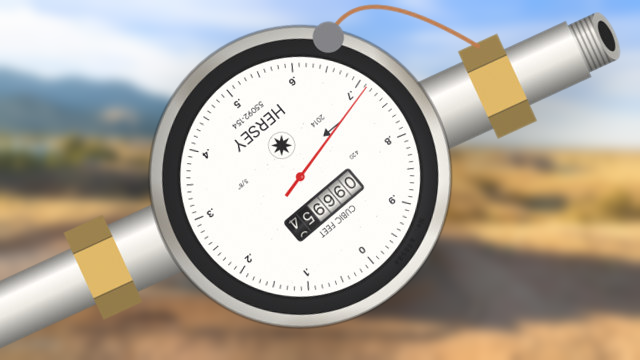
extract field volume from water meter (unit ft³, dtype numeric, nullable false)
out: 96953.71 ft³
